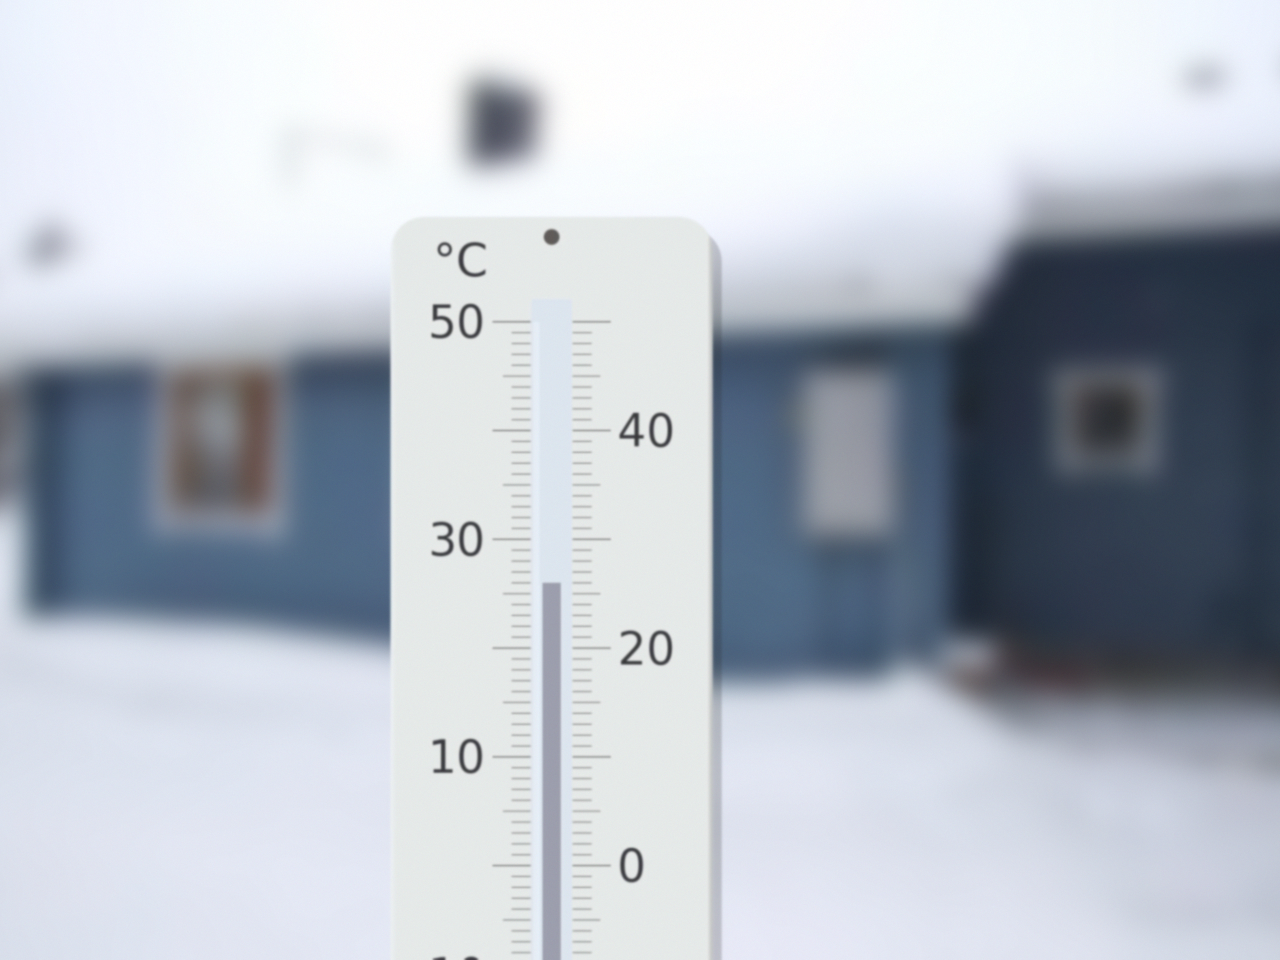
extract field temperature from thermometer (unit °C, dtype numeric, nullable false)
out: 26 °C
